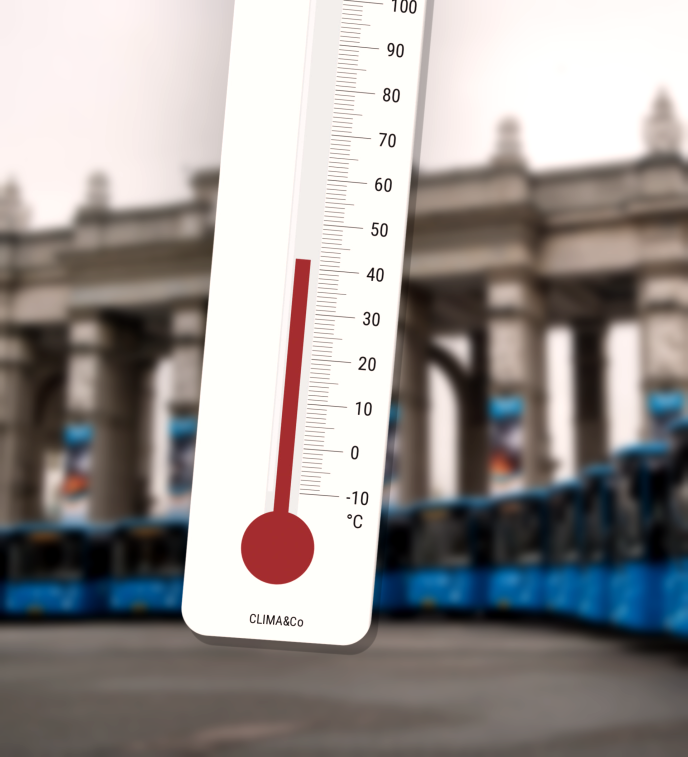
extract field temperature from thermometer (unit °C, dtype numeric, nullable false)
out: 42 °C
